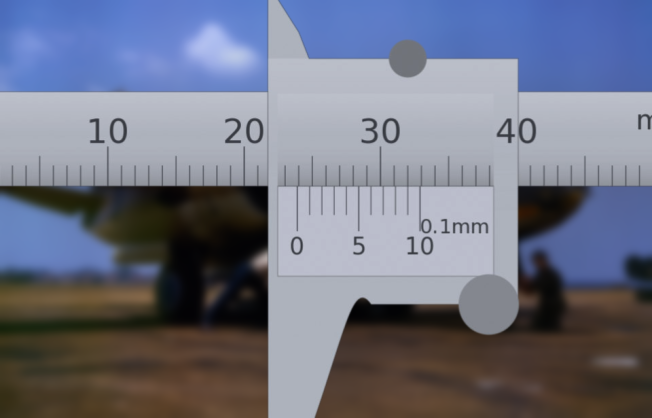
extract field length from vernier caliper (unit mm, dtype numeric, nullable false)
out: 23.9 mm
